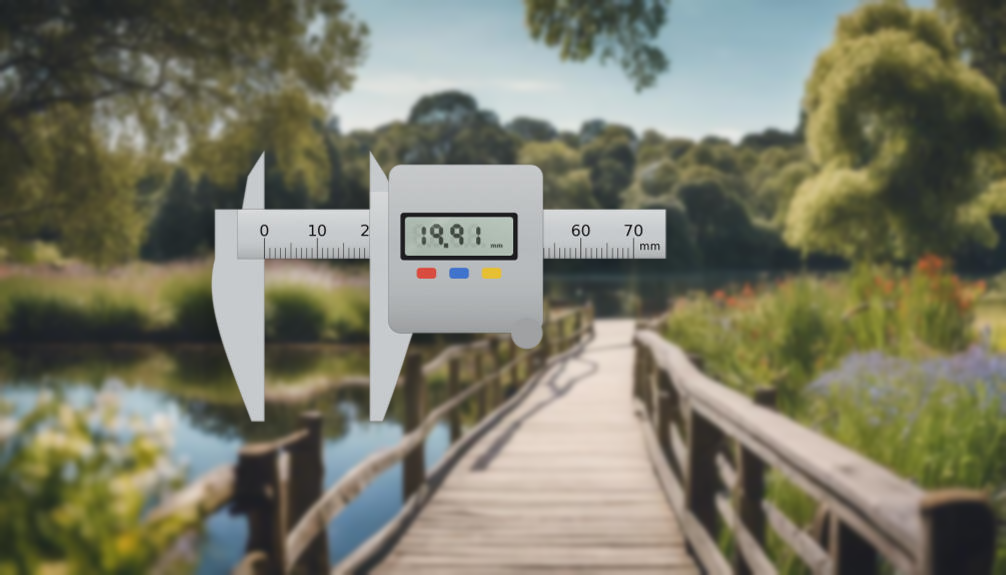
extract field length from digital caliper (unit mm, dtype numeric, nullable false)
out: 19.91 mm
